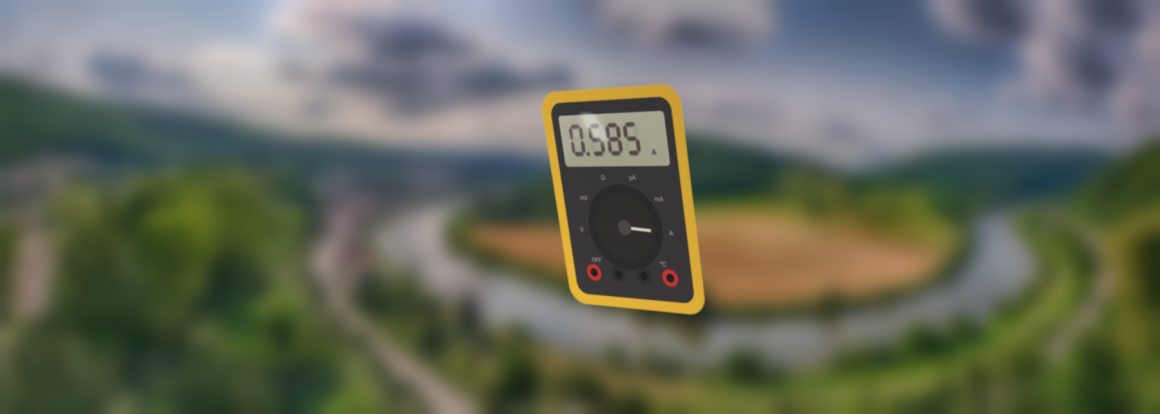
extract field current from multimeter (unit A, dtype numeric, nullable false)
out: 0.585 A
